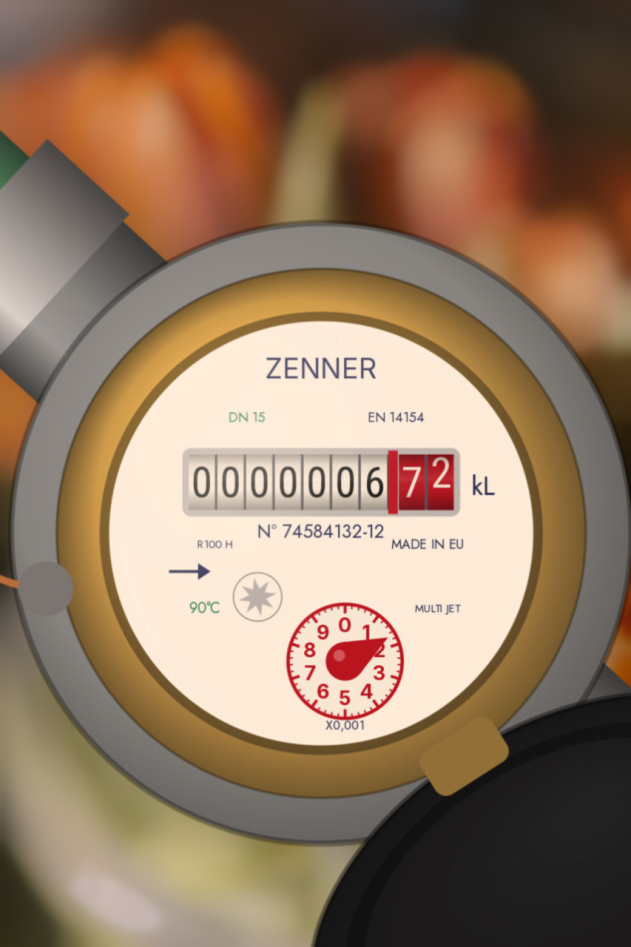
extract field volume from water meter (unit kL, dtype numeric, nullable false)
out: 6.721 kL
